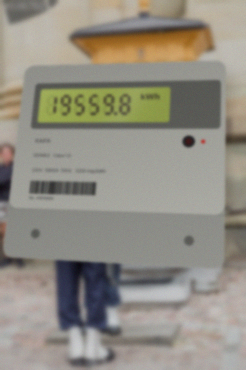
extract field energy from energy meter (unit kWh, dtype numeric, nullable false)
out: 19559.8 kWh
